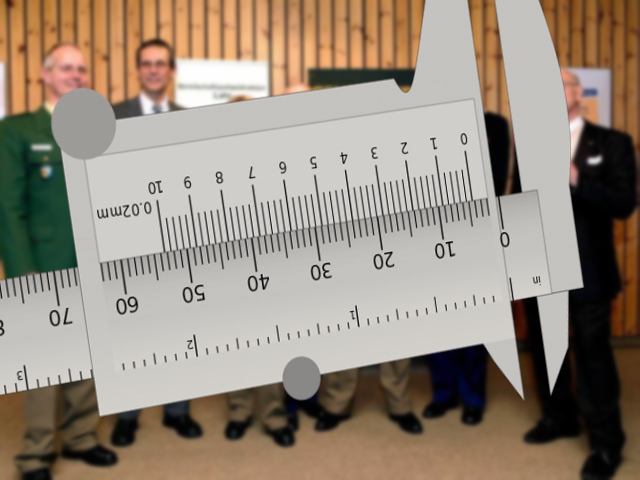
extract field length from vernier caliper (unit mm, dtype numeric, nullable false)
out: 4.4 mm
